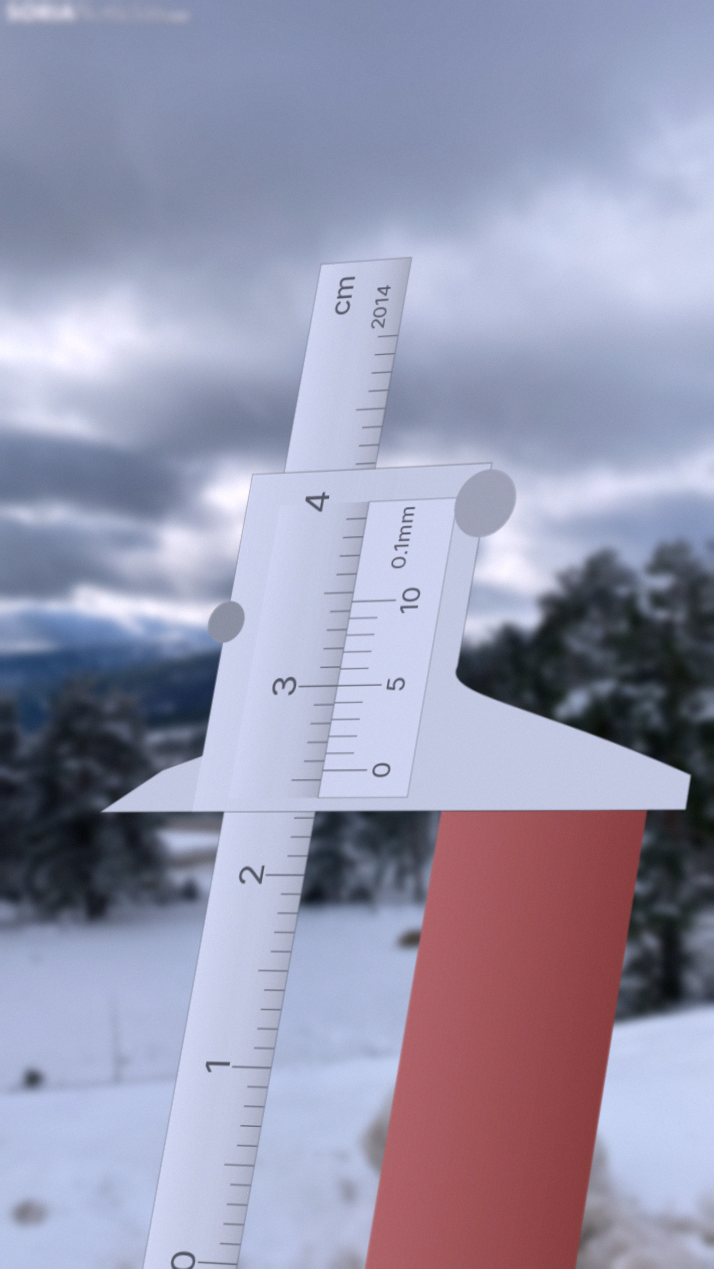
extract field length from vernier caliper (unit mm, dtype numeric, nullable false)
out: 25.5 mm
